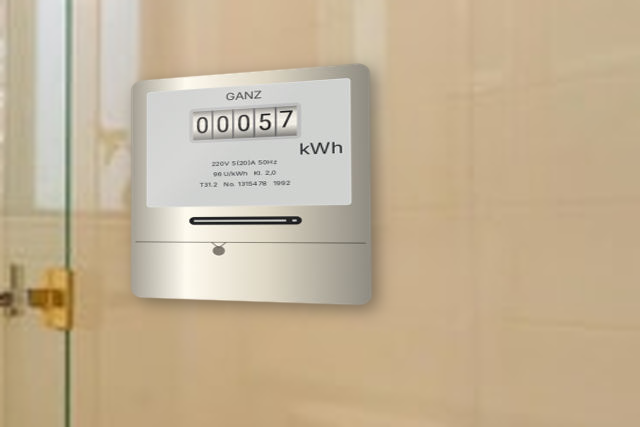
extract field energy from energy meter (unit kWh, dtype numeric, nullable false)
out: 57 kWh
